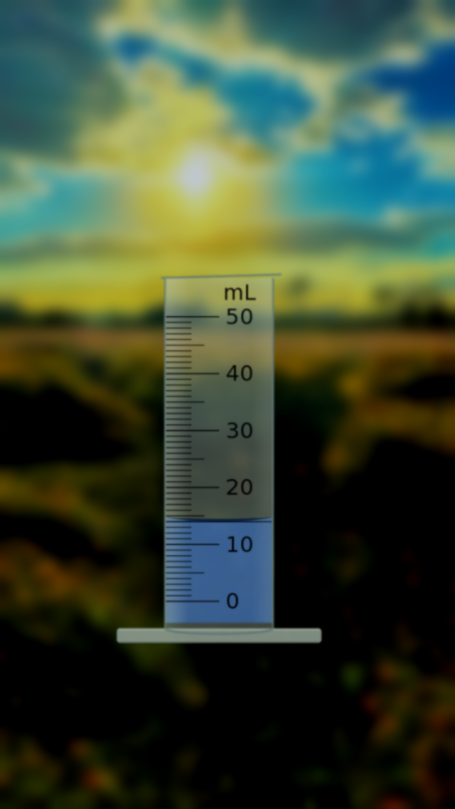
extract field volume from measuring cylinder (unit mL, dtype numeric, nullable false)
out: 14 mL
